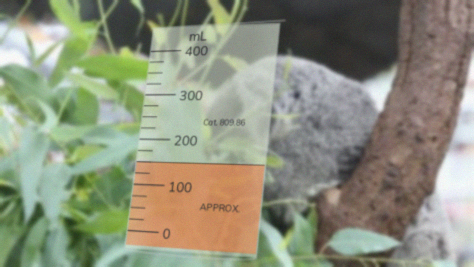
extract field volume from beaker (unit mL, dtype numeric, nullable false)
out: 150 mL
